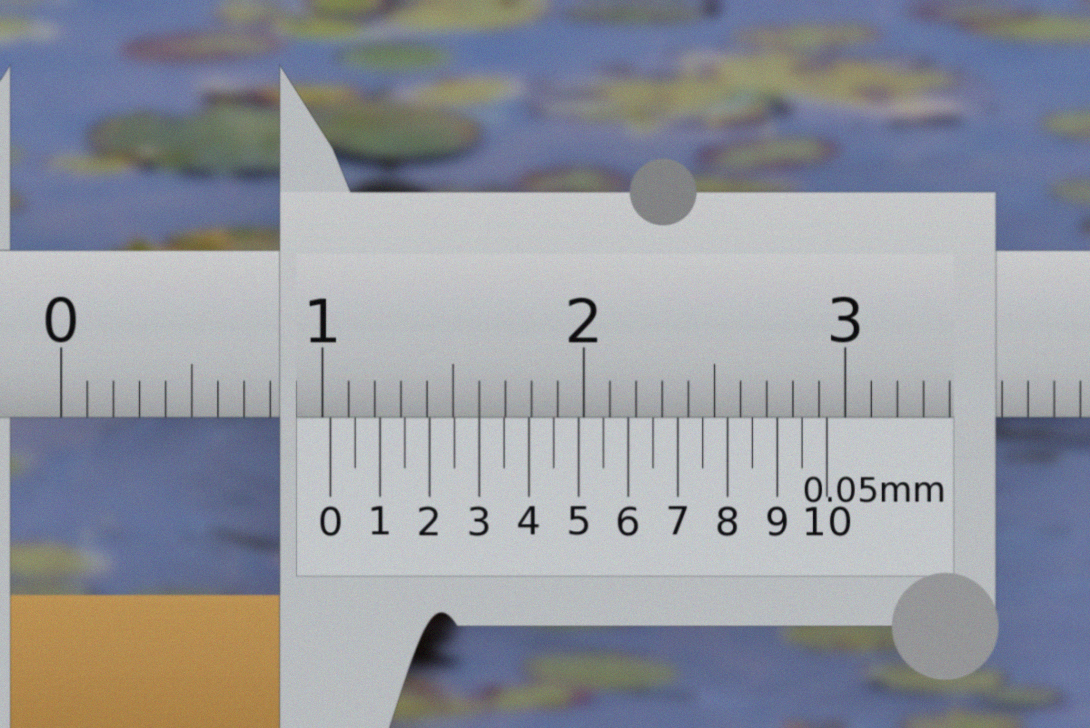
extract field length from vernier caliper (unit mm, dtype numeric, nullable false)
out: 10.30 mm
